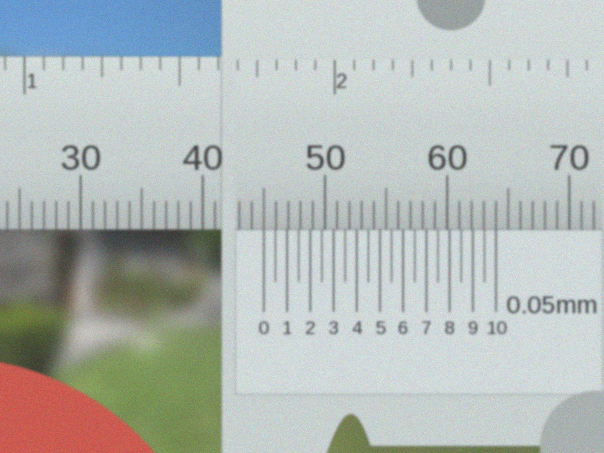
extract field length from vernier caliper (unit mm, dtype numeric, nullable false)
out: 45.0 mm
